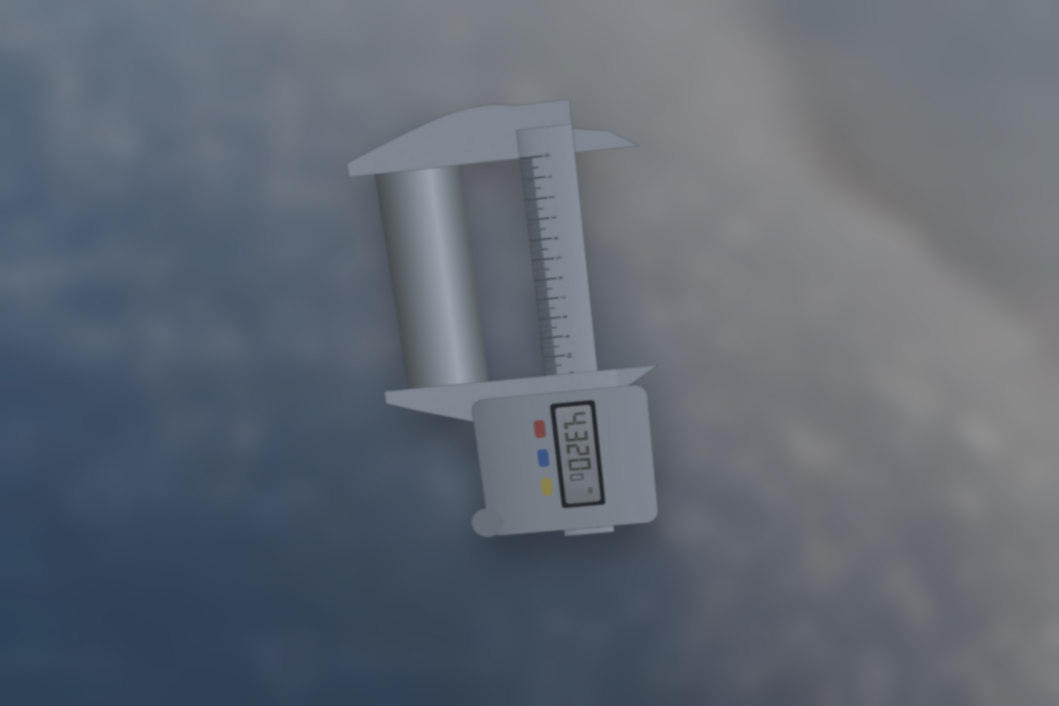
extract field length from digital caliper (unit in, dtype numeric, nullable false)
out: 4.3200 in
